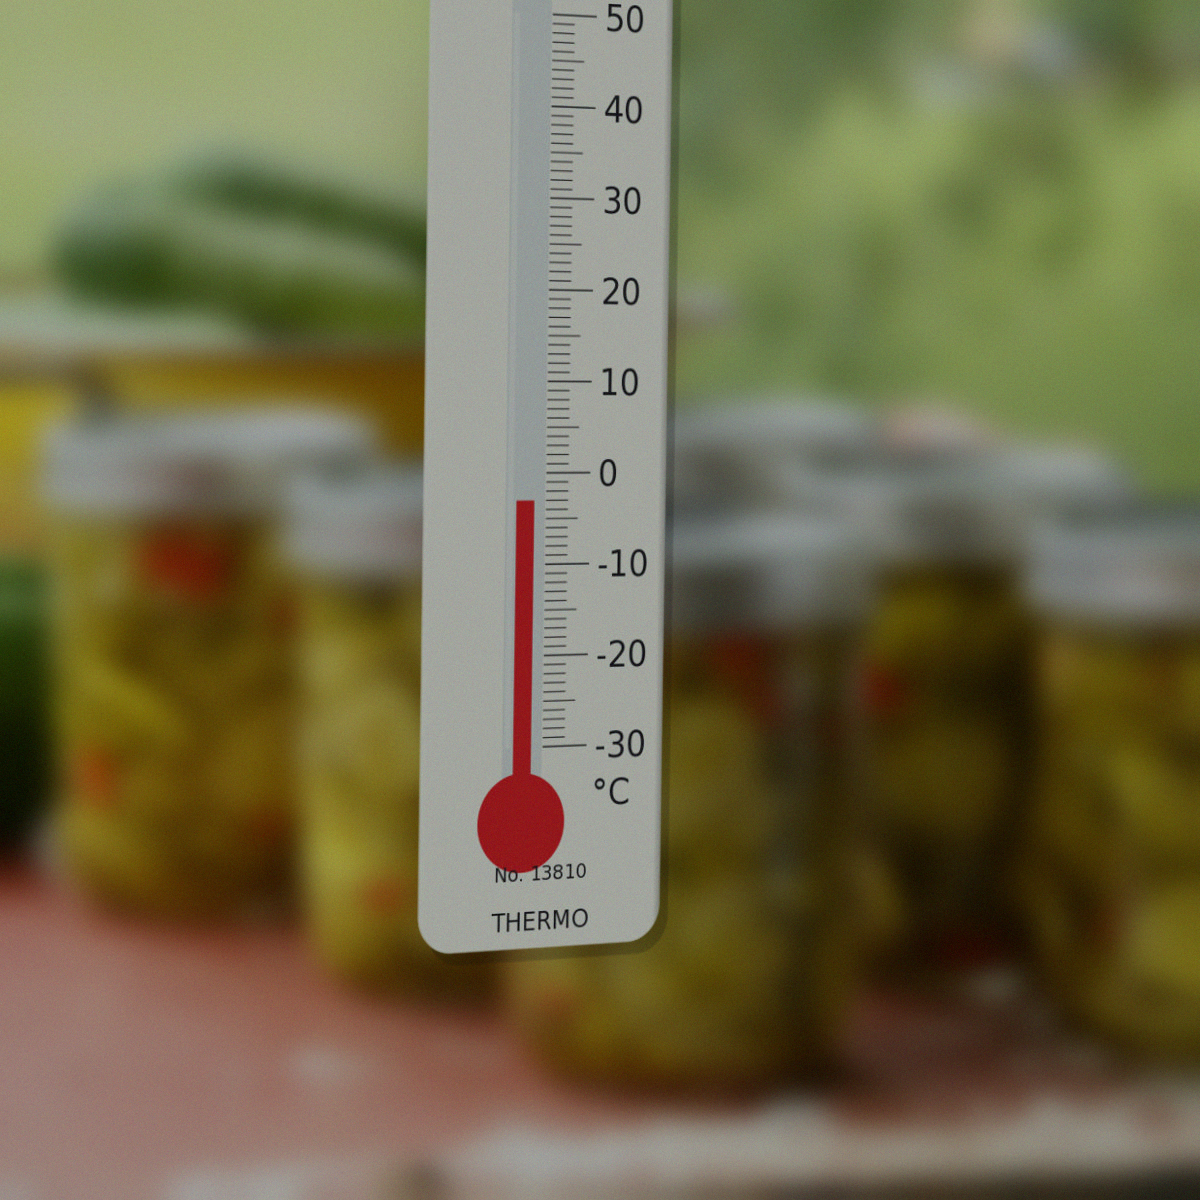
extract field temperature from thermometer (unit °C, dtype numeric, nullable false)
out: -3 °C
